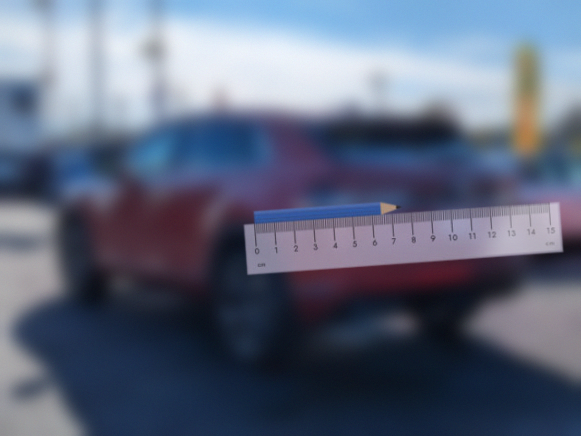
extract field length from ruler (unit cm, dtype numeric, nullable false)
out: 7.5 cm
